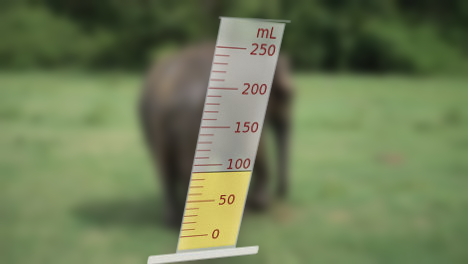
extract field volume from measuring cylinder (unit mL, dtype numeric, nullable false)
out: 90 mL
